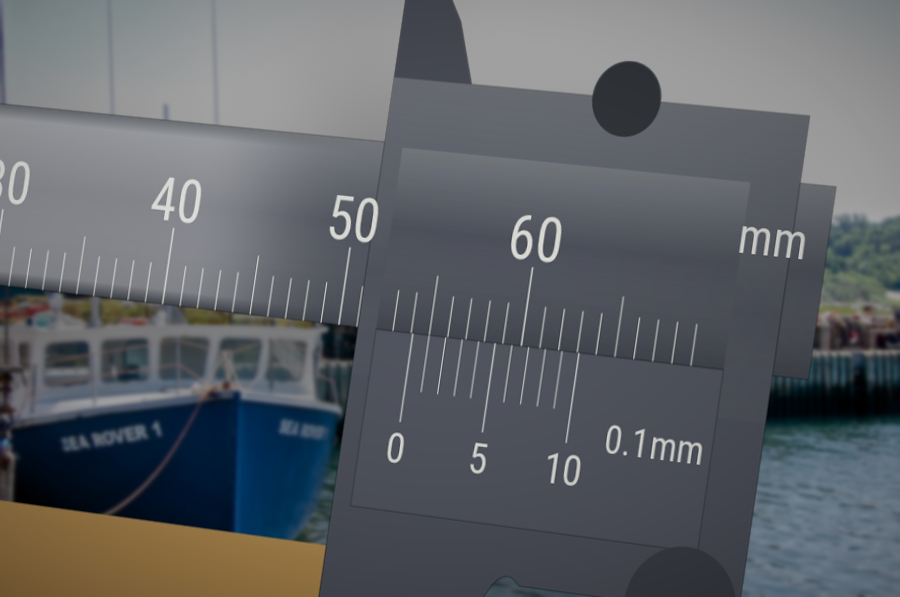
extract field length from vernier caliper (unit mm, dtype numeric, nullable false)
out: 54.1 mm
